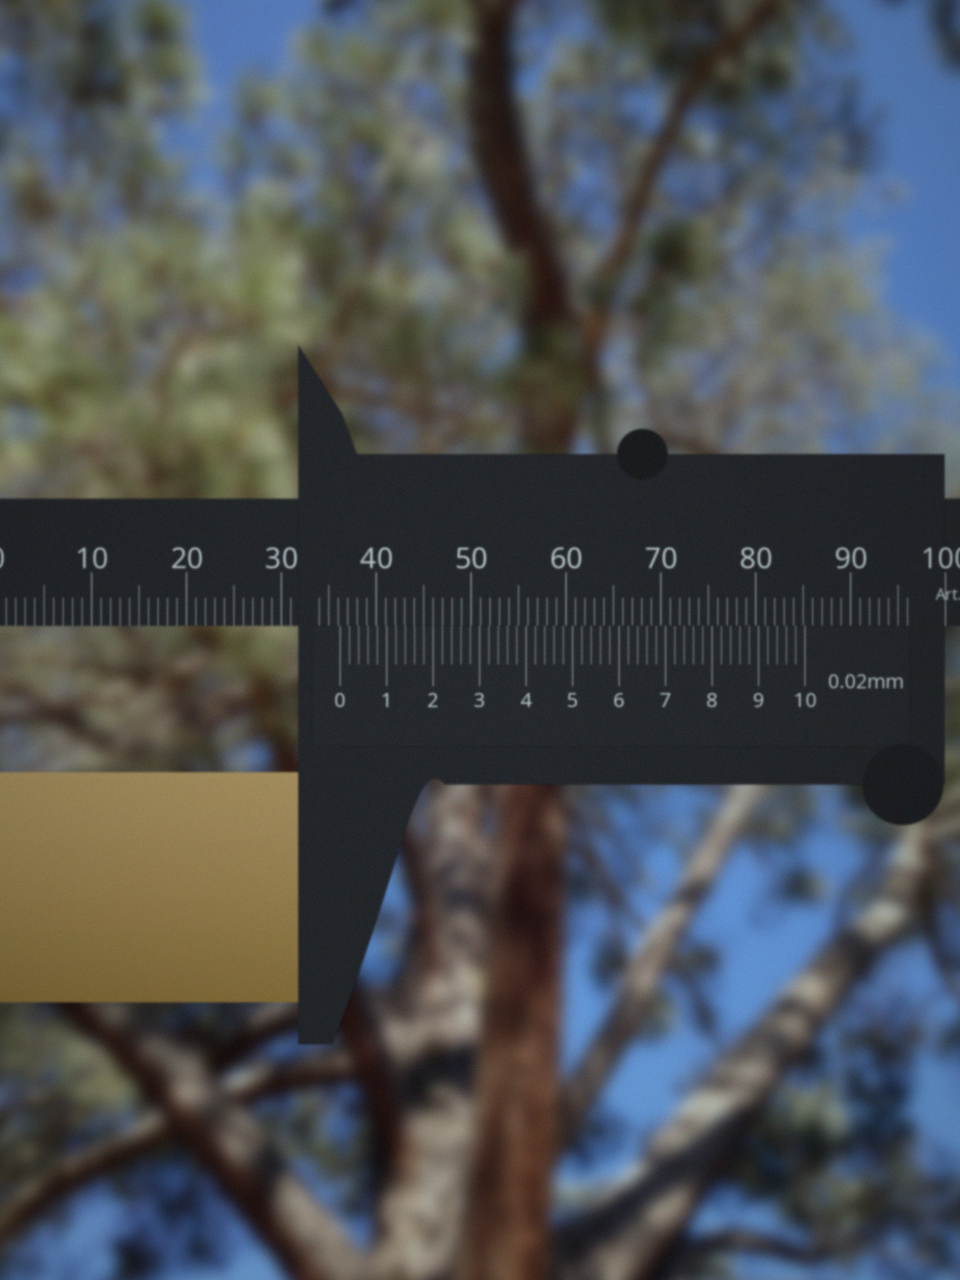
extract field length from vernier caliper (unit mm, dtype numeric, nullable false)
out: 36.2 mm
